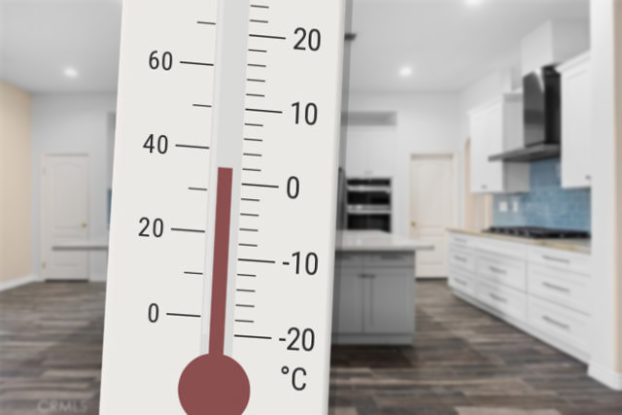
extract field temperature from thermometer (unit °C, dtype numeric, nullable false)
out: 2 °C
